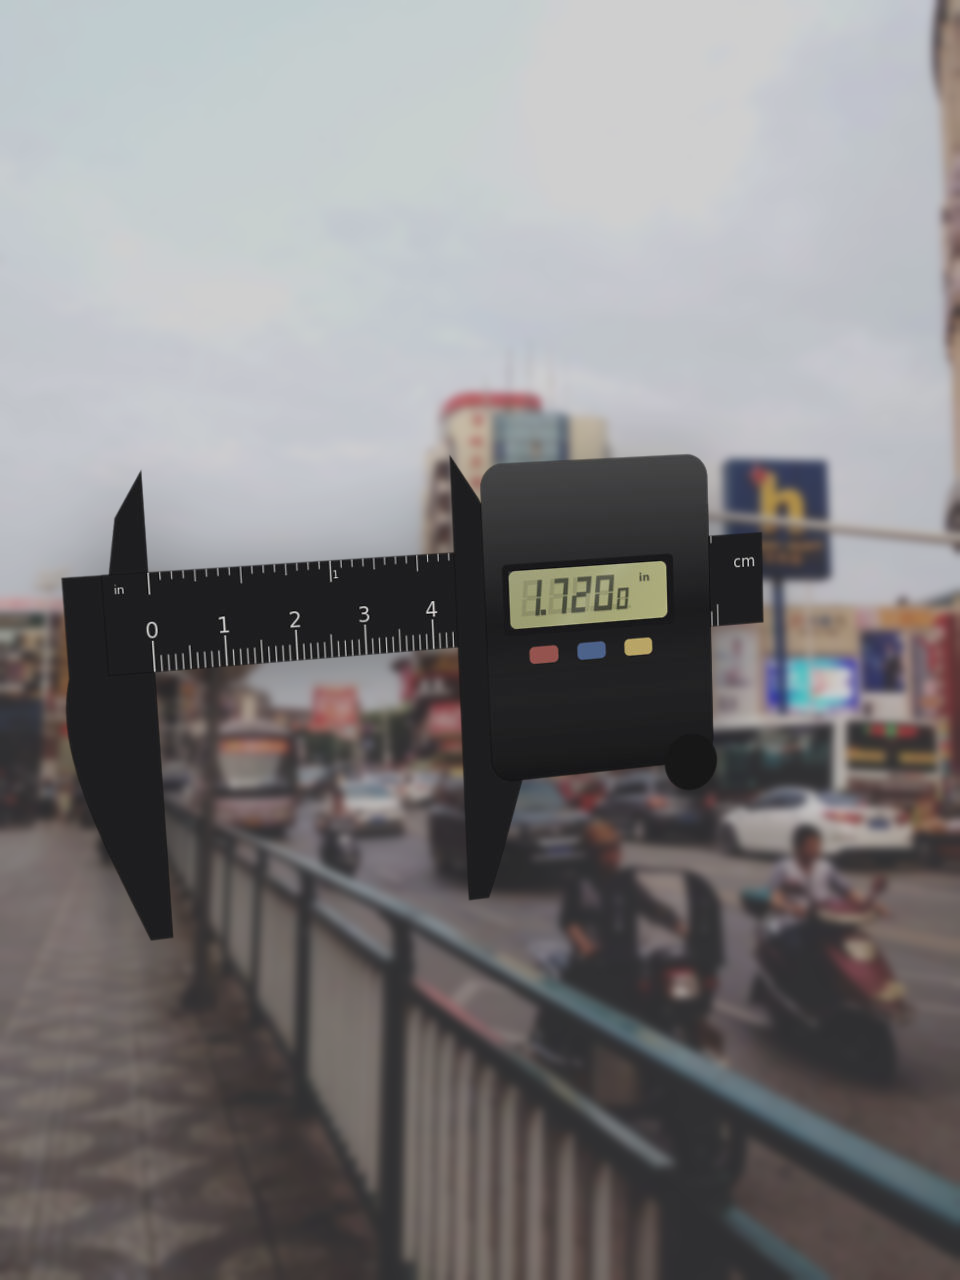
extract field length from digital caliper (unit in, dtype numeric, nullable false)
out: 1.7200 in
